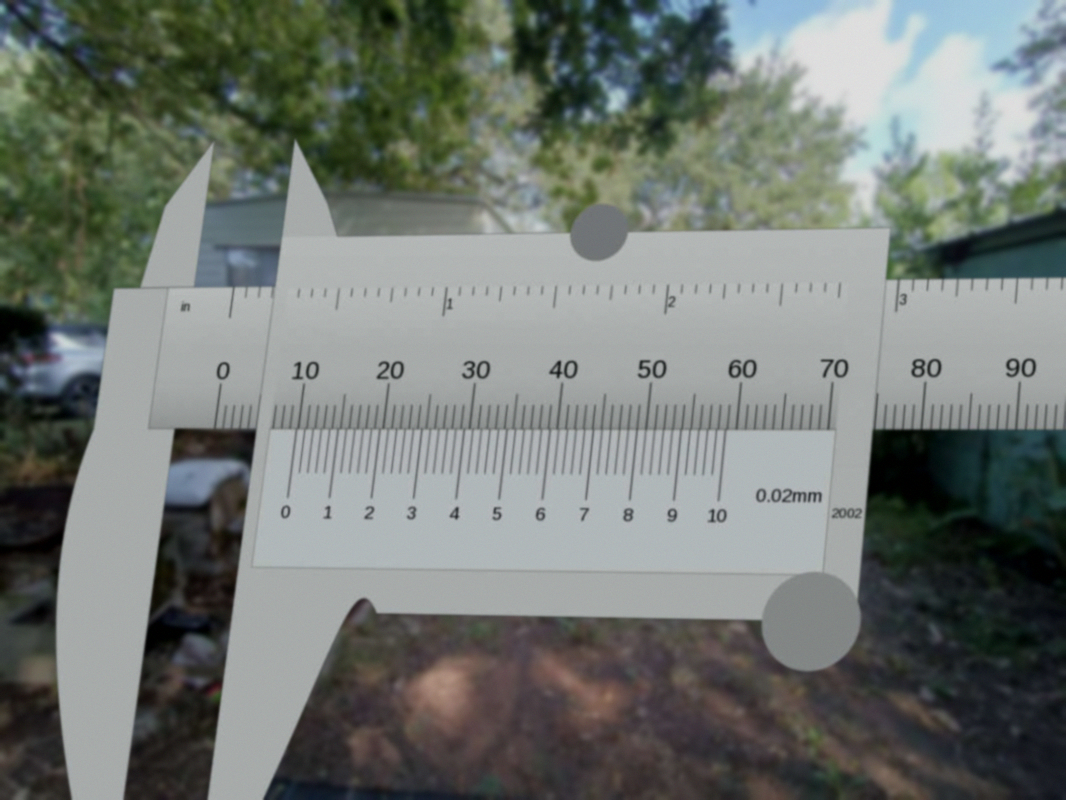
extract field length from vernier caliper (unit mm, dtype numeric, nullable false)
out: 9.8 mm
